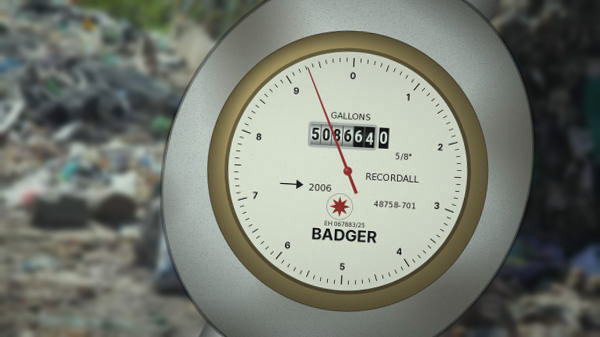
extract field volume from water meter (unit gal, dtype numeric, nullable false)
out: 5086639.3 gal
